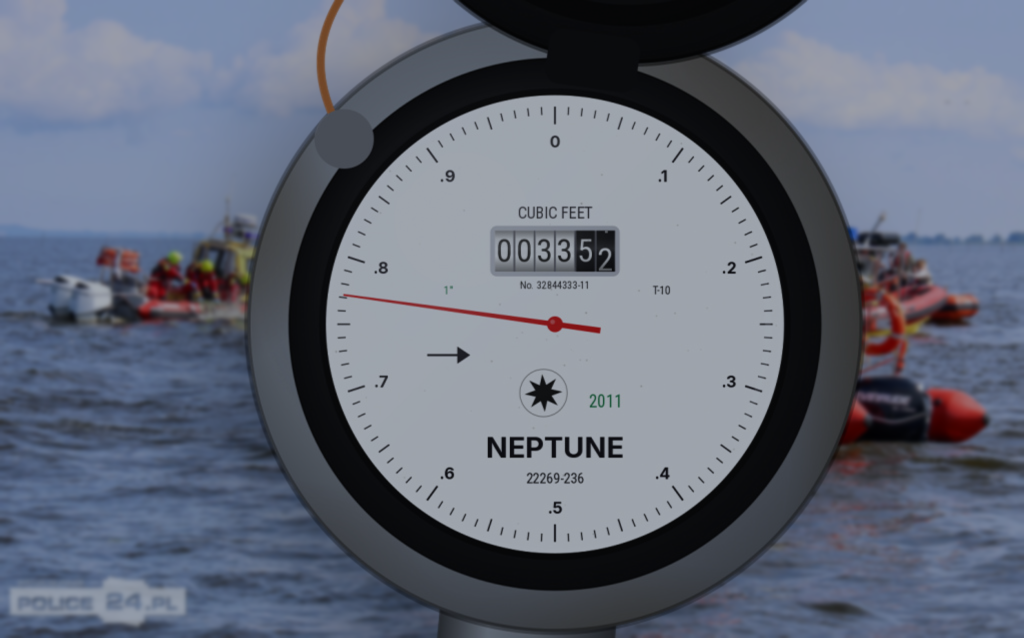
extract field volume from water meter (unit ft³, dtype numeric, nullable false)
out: 3351.77 ft³
